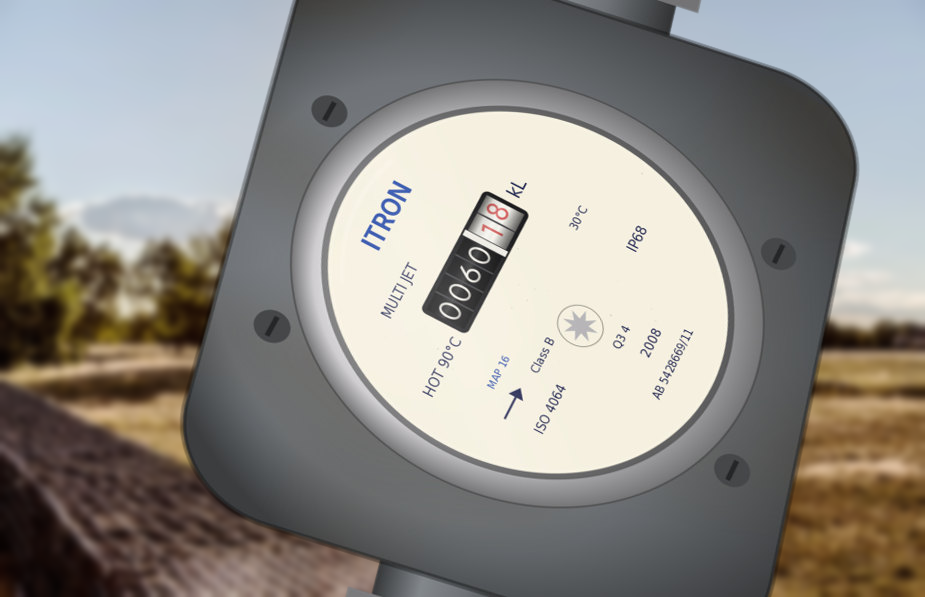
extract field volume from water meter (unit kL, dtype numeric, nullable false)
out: 60.18 kL
